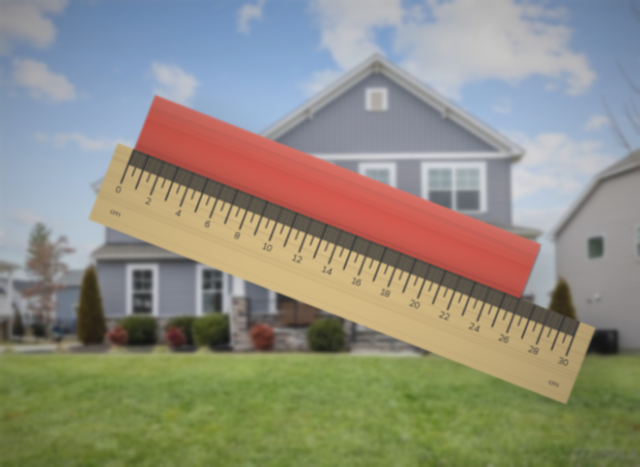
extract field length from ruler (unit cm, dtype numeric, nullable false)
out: 26 cm
